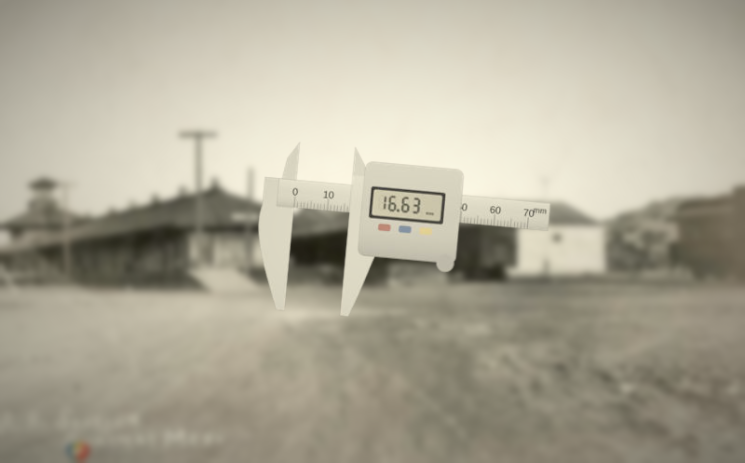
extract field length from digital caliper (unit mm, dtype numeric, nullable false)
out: 16.63 mm
